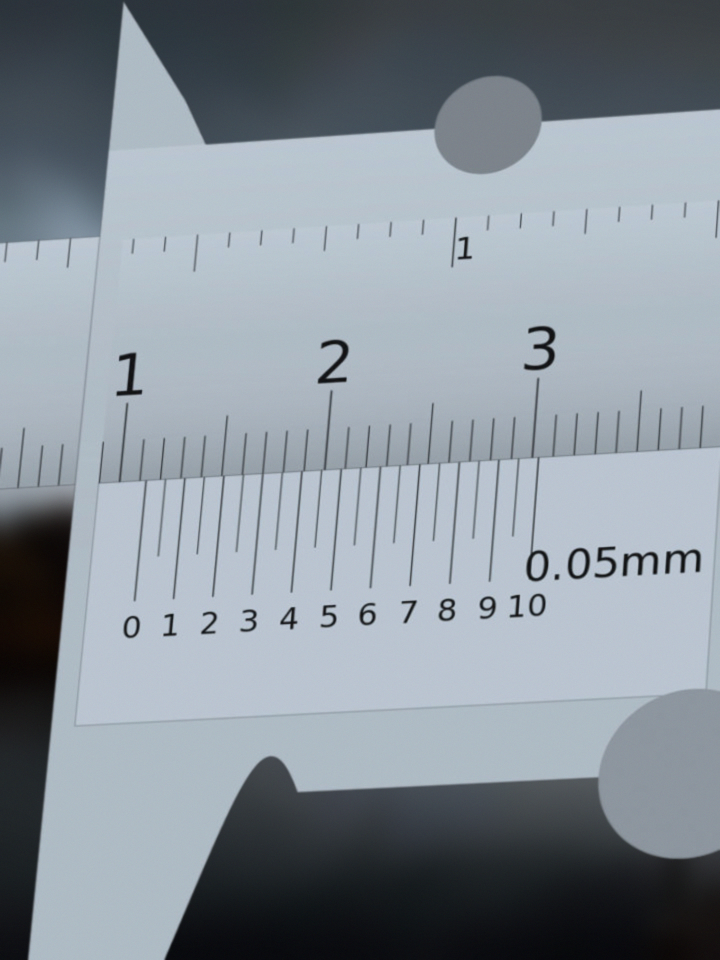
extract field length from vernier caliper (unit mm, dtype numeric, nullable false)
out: 11.3 mm
